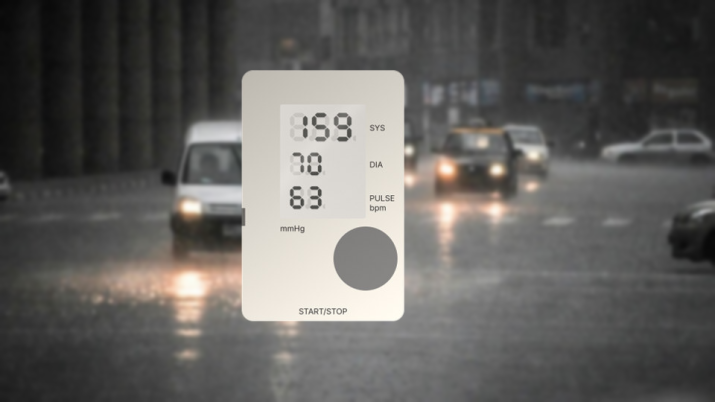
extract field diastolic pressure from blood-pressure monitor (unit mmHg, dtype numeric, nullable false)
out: 70 mmHg
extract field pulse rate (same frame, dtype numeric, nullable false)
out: 63 bpm
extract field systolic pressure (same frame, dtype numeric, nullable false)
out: 159 mmHg
